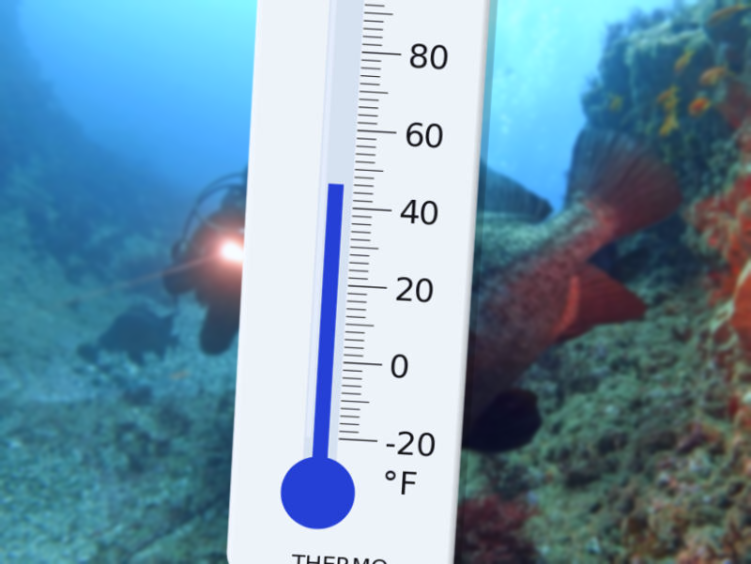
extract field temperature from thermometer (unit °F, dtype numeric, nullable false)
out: 46 °F
